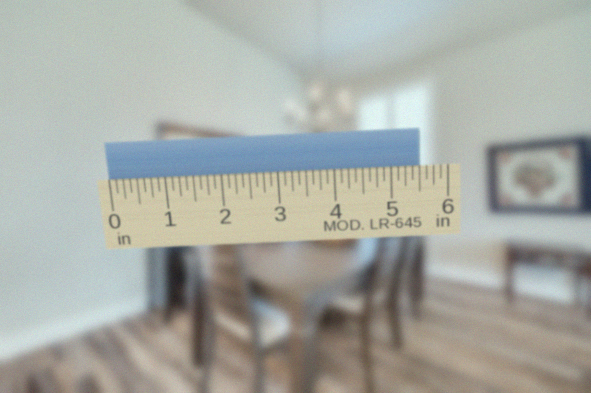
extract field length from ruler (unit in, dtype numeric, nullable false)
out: 5.5 in
